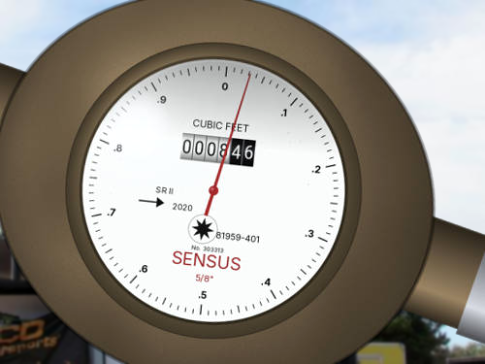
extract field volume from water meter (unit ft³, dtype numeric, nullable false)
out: 846.03 ft³
